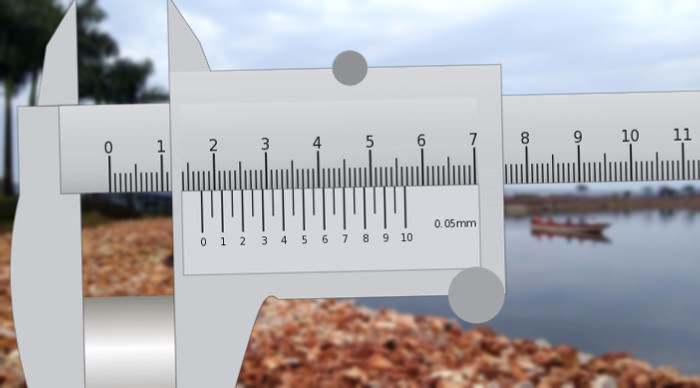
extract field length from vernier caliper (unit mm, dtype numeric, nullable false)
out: 17.5 mm
